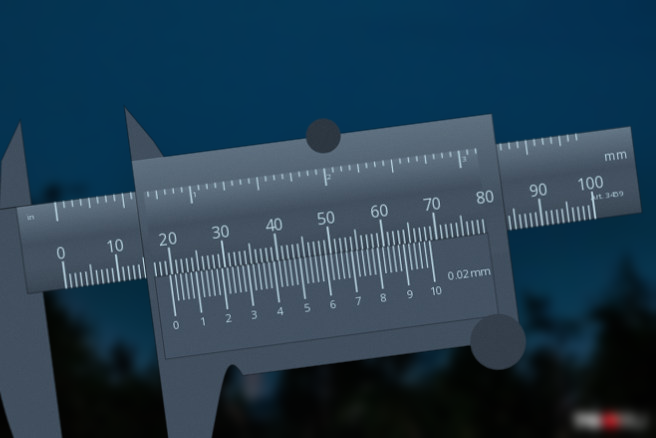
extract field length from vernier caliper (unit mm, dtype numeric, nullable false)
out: 19.6 mm
